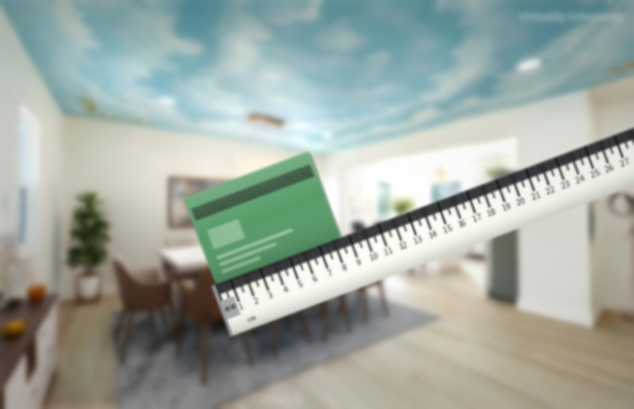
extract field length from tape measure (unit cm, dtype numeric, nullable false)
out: 8.5 cm
